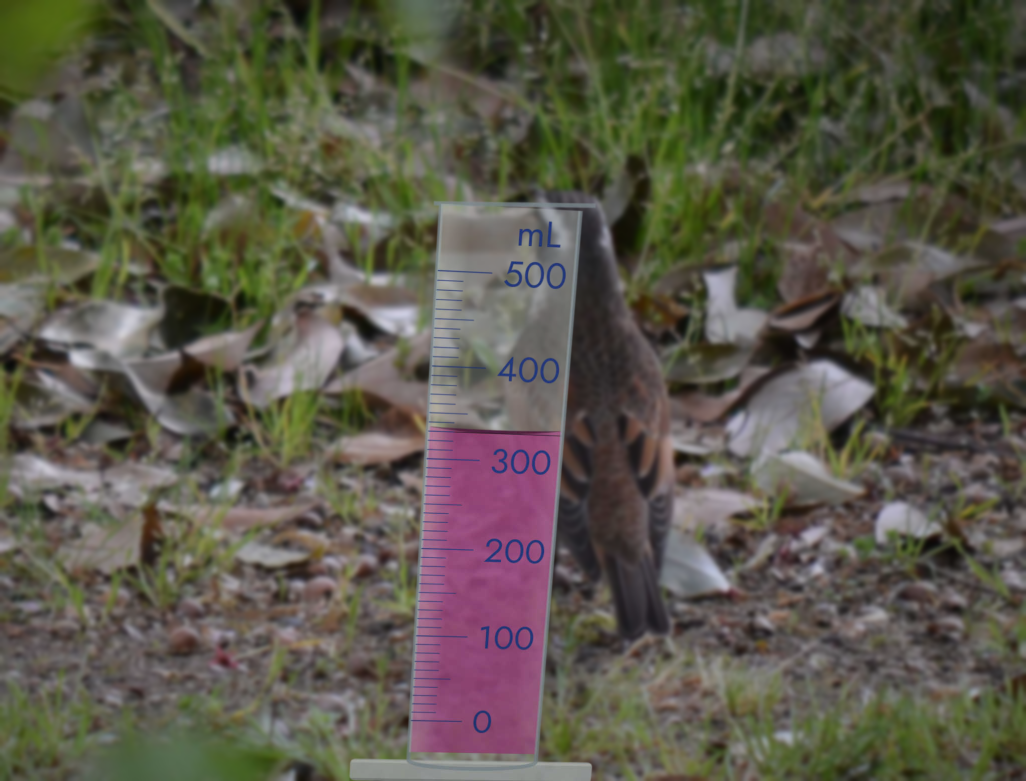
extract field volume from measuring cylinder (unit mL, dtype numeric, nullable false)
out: 330 mL
